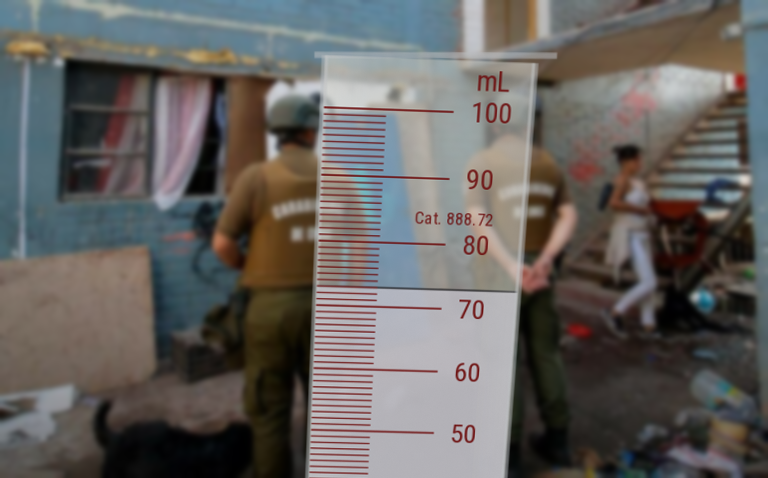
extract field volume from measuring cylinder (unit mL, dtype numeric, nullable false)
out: 73 mL
